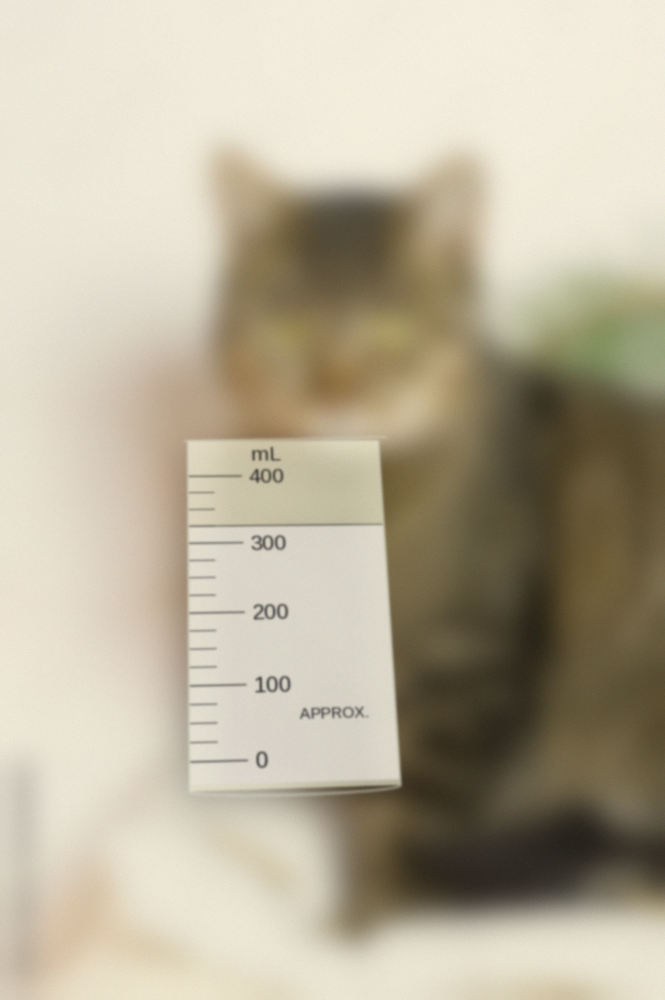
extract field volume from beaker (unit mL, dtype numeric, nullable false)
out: 325 mL
